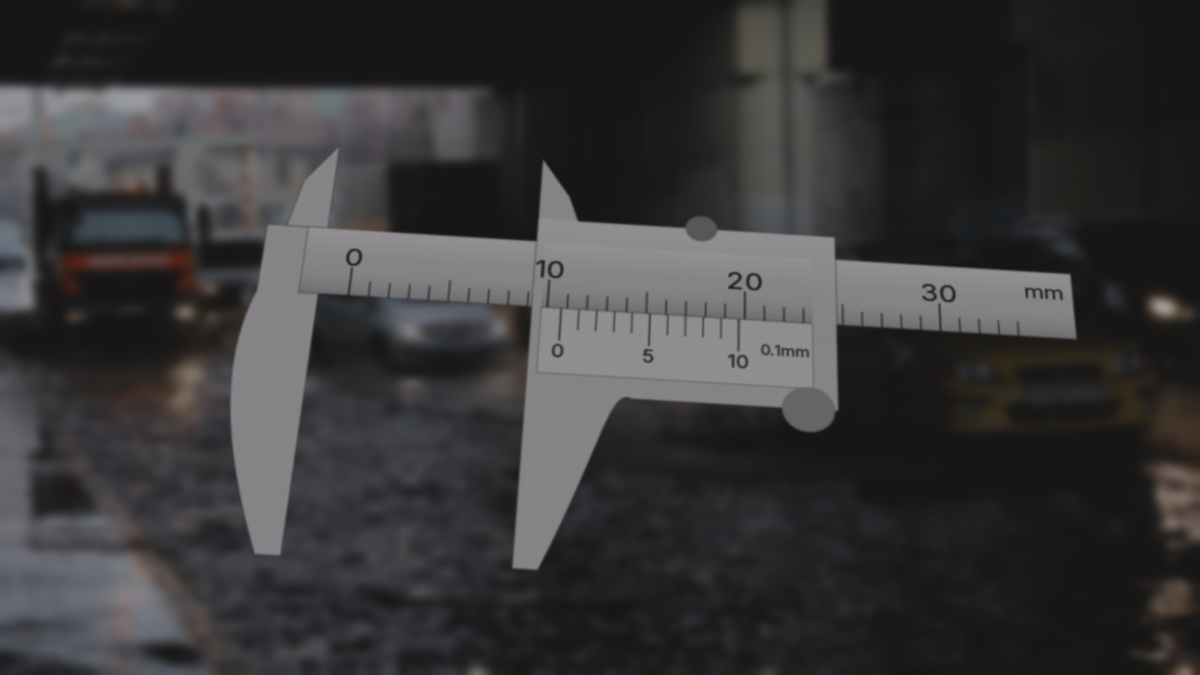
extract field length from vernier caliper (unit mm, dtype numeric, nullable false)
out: 10.7 mm
